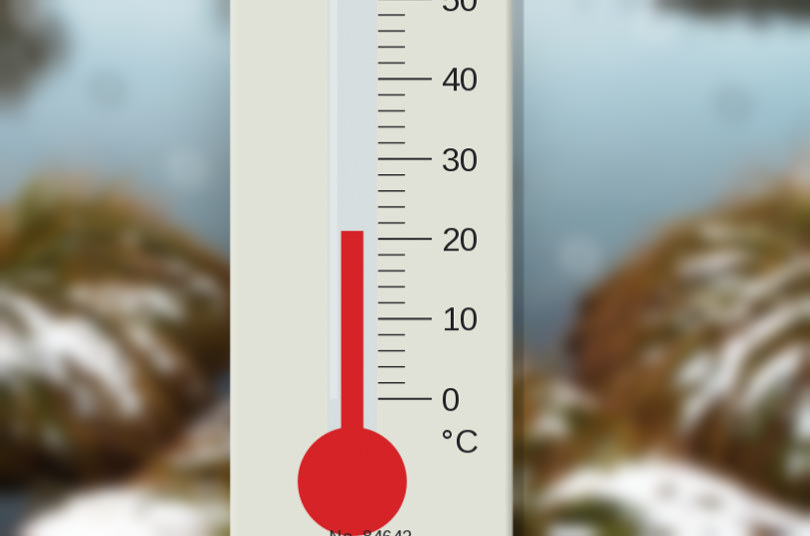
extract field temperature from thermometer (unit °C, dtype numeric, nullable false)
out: 21 °C
